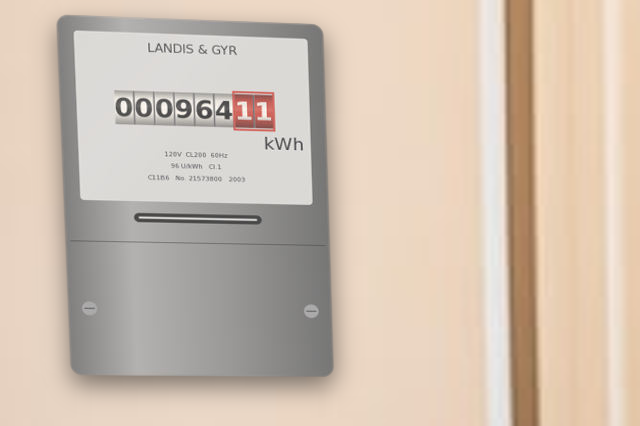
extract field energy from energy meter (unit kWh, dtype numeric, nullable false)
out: 964.11 kWh
